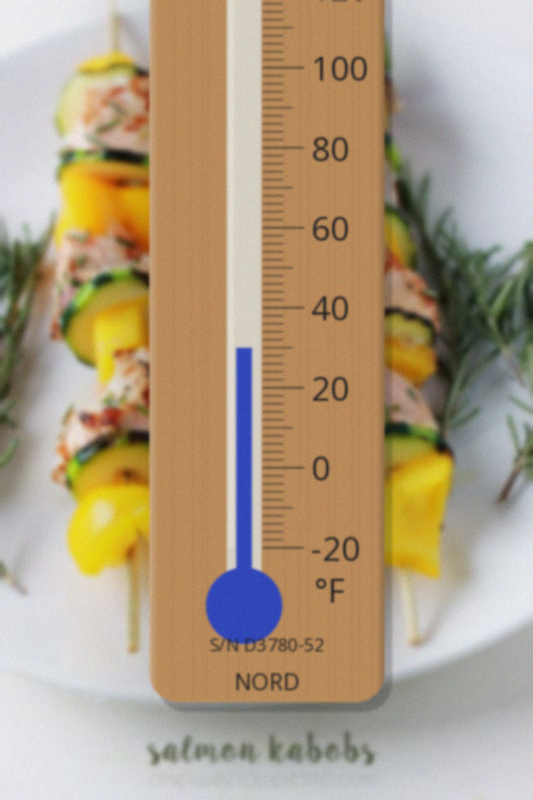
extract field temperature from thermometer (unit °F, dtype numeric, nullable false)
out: 30 °F
